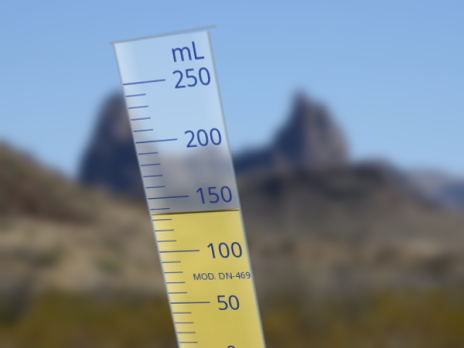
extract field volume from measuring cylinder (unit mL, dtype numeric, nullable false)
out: 135 mL
